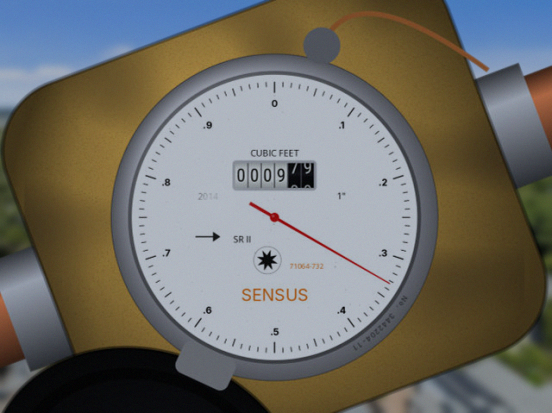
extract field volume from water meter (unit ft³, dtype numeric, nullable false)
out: 979.33 ft³
